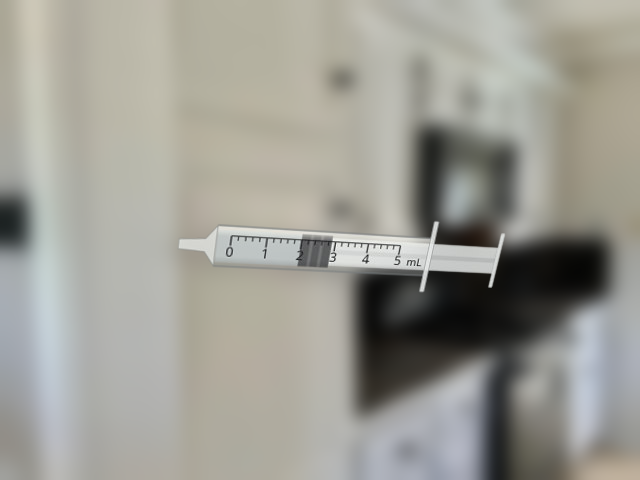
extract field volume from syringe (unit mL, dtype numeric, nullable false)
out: 2 mL
